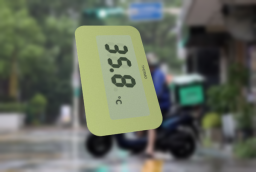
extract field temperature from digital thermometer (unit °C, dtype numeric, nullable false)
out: 35.8 °C
